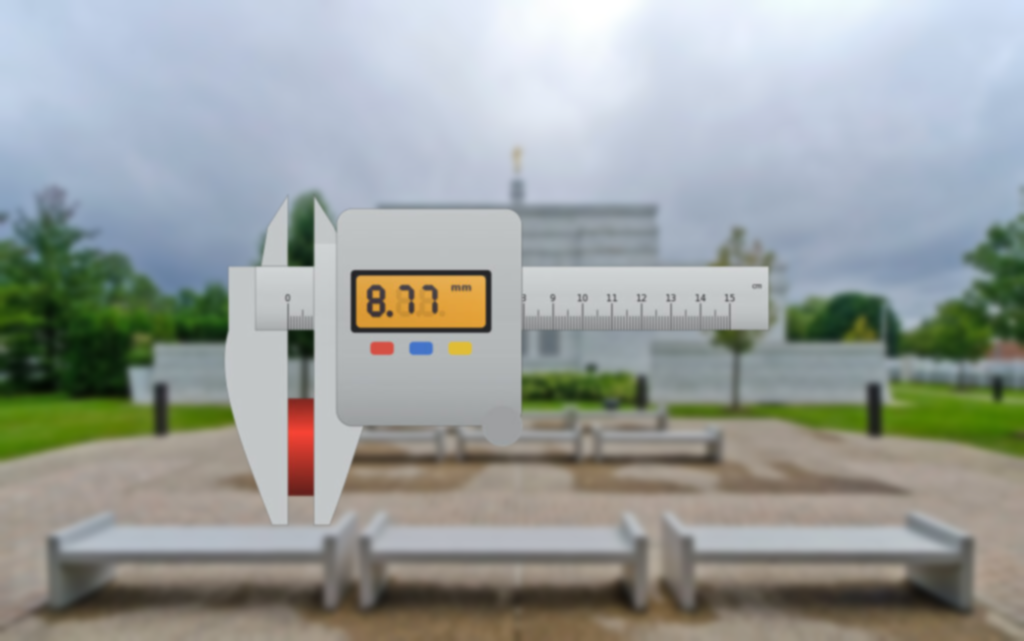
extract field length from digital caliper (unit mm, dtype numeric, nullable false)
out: 8.77 mm
